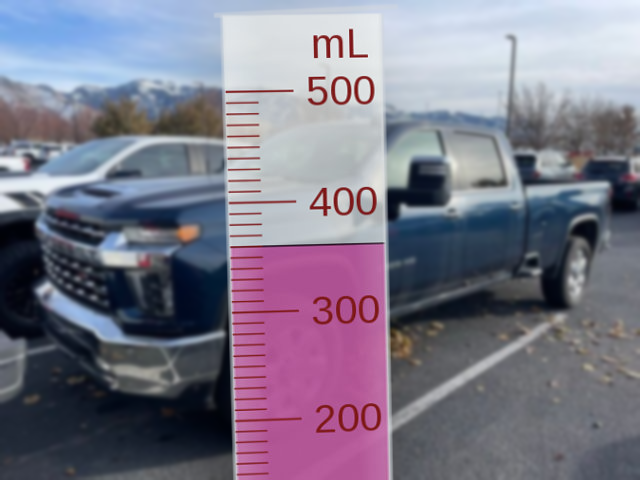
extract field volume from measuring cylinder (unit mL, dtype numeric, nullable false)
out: 360 mL
